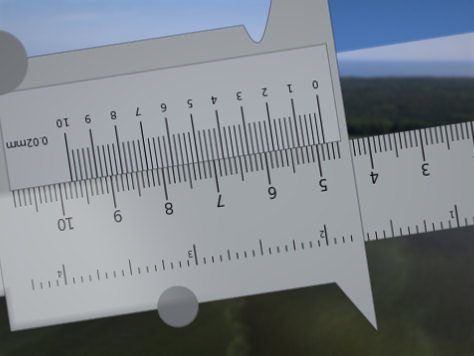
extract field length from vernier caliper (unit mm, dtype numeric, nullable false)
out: 48.5 mm
